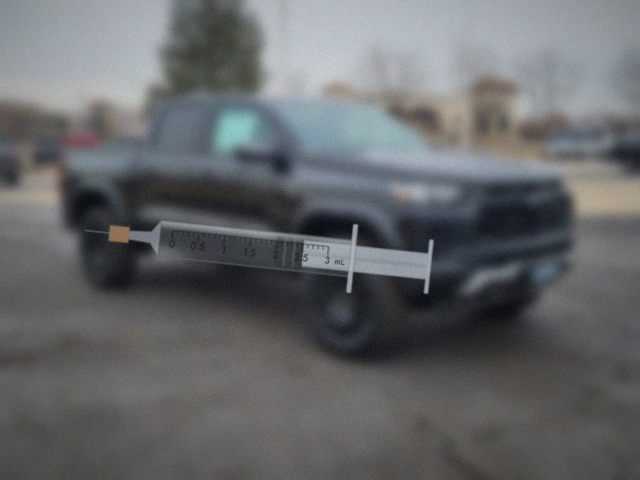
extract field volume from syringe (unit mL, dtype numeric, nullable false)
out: 2 mL
